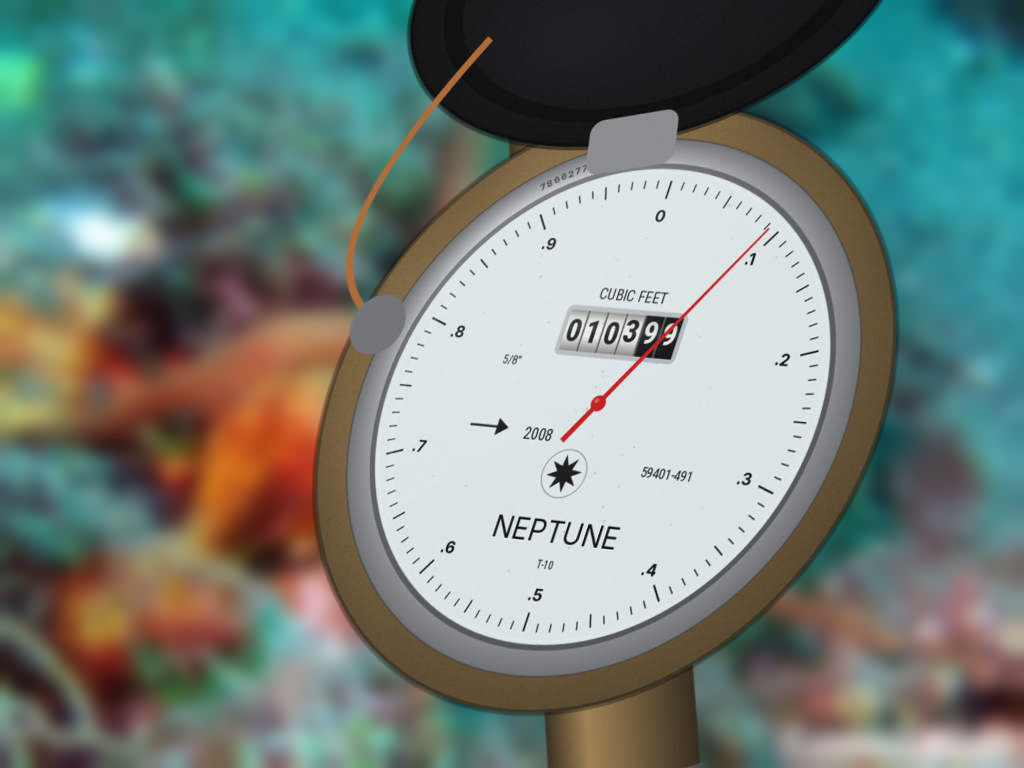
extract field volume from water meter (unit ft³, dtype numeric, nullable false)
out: 10399.09 ft³
